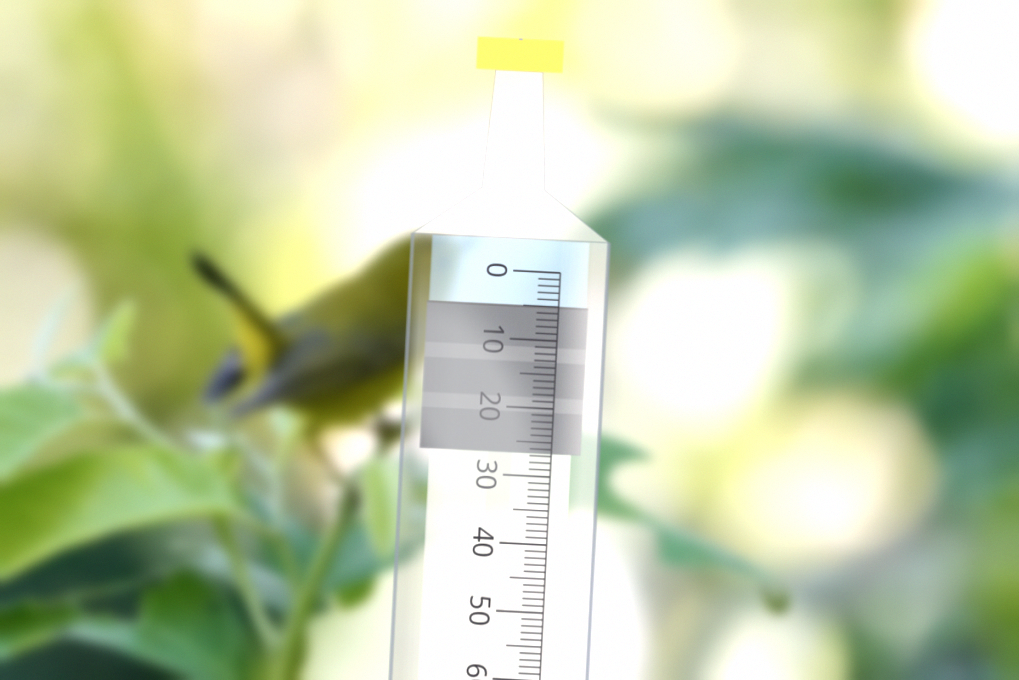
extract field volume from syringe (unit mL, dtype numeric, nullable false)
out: 5 mL
